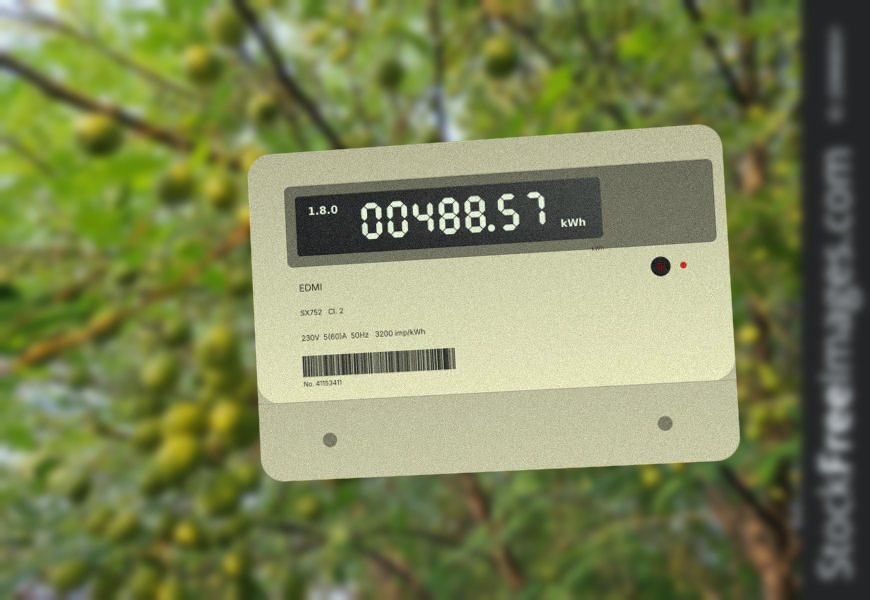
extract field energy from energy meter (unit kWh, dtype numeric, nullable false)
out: 488.57 kWh
